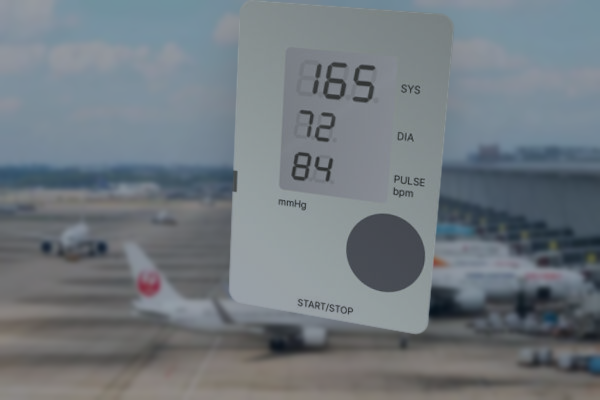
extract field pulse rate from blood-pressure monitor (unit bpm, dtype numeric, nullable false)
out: 84 bpm
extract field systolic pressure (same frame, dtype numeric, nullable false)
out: 165 mmHg
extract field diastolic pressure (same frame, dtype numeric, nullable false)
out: 72 mmHg
